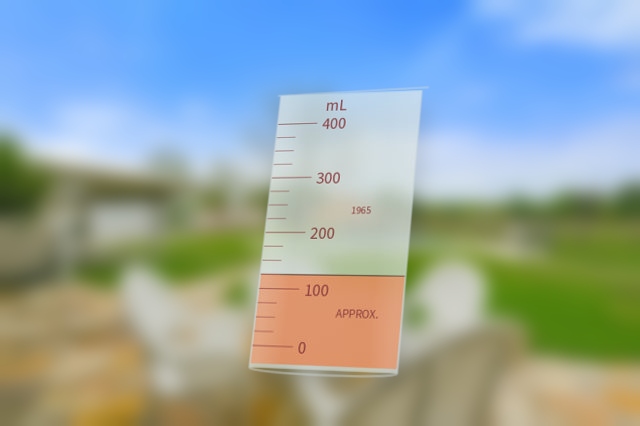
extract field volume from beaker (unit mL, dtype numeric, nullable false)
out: 125 mL
